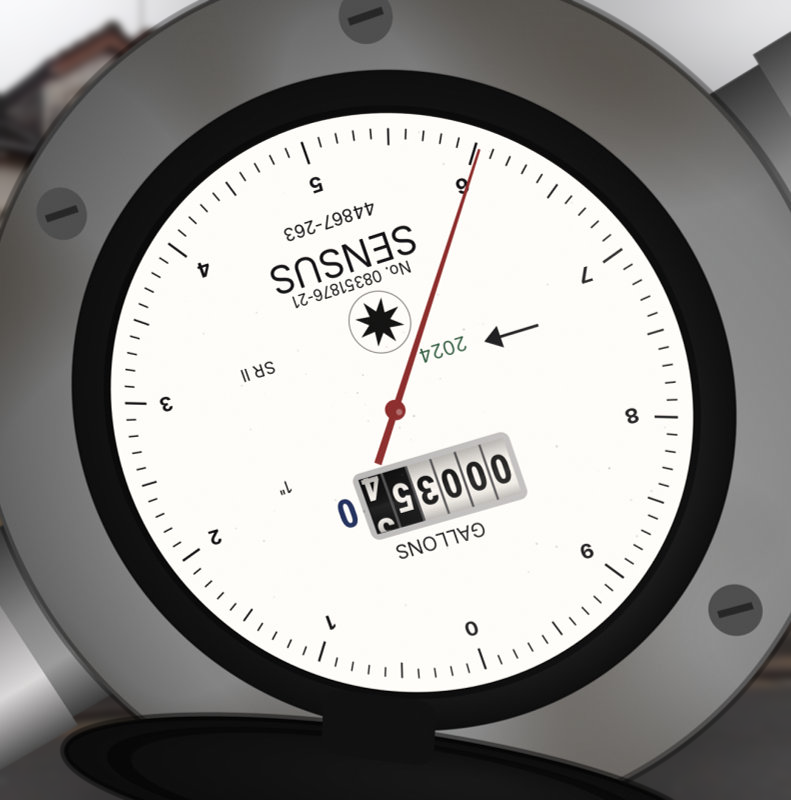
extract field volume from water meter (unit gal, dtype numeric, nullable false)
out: 3536.0 gal
